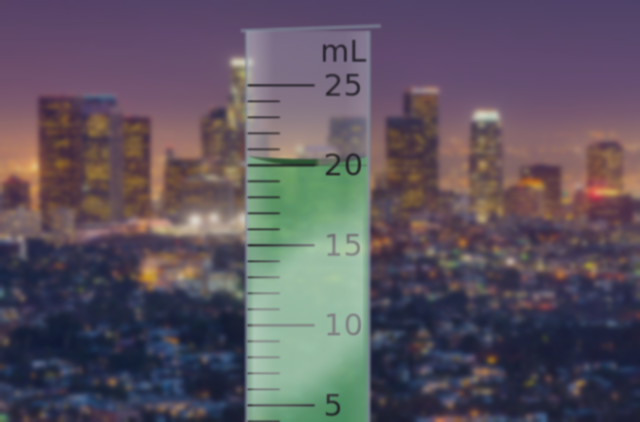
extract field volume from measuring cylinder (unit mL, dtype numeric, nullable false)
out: 20 mL
